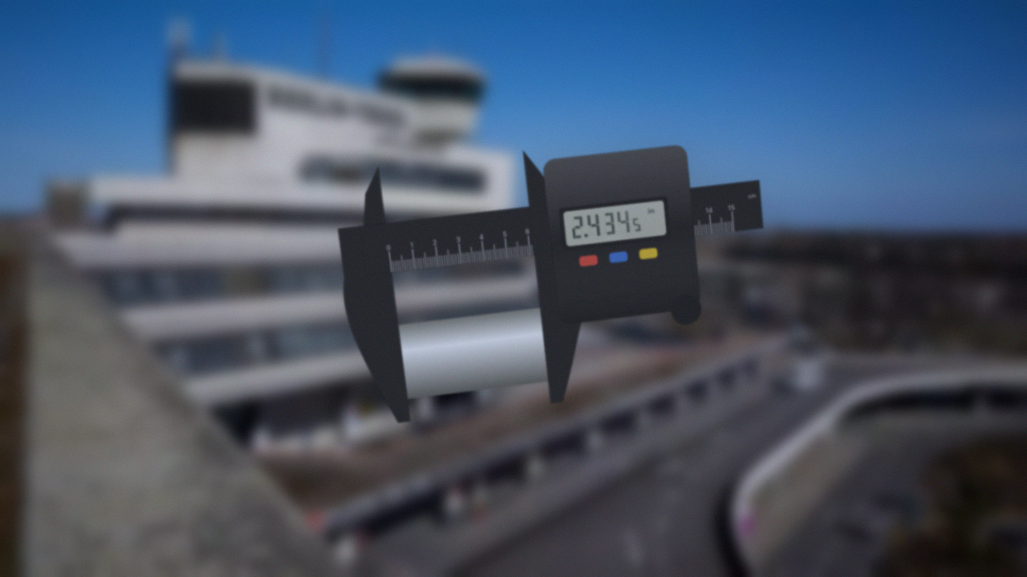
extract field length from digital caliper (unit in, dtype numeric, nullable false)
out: 2.4345 in
